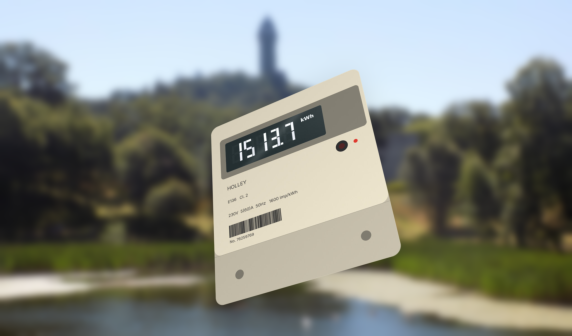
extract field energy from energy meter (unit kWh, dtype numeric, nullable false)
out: 1513.7 kWh
